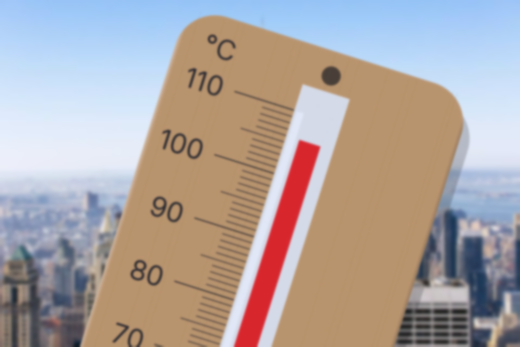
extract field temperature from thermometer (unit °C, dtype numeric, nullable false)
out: 106 °C
